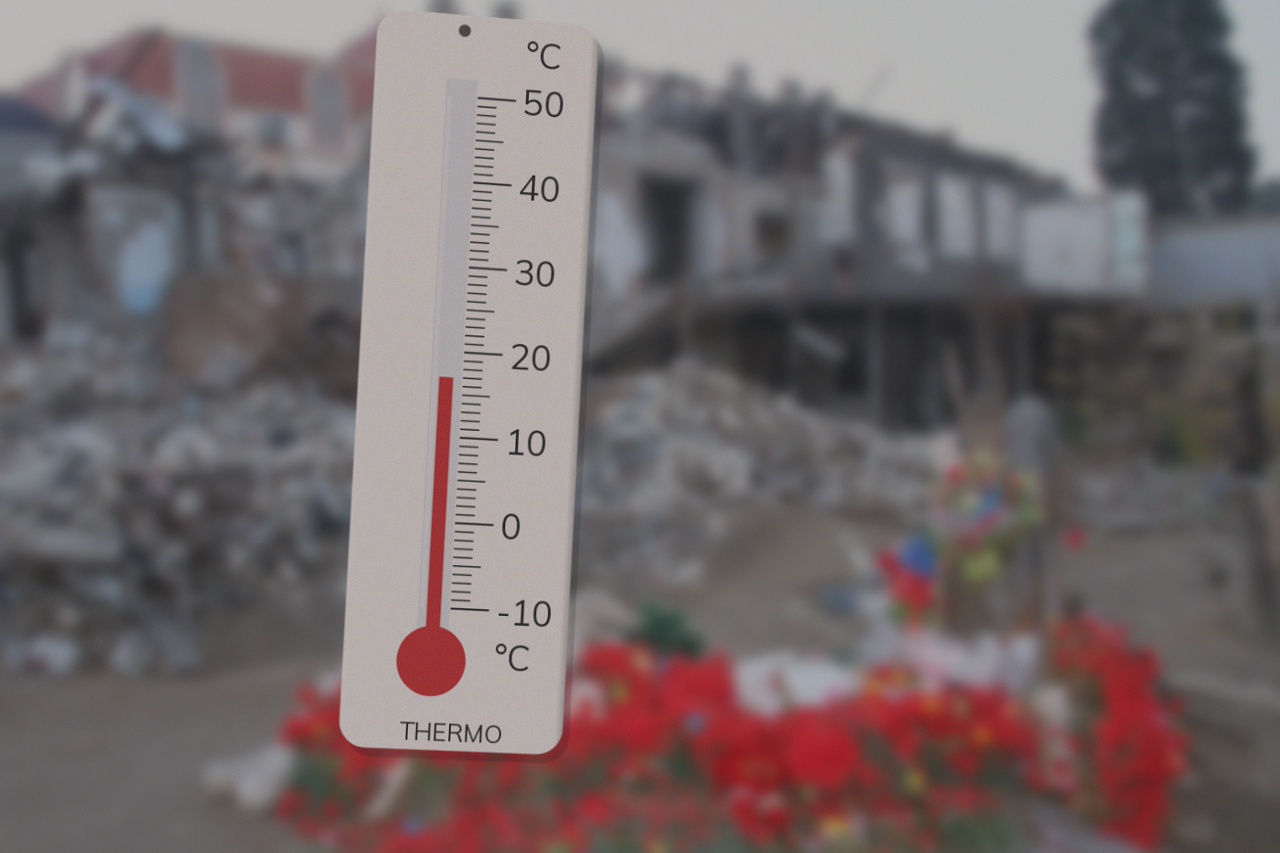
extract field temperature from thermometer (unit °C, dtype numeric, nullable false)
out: 17 °C
